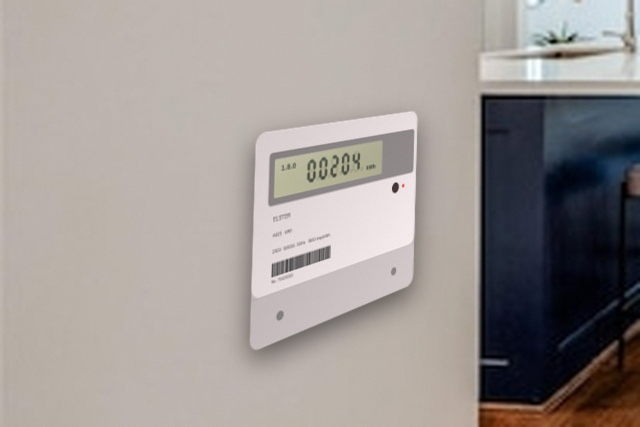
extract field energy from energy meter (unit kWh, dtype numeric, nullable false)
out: 204 kWh
